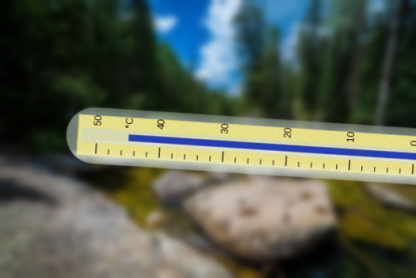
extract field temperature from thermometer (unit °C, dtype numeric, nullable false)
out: 45 °C
